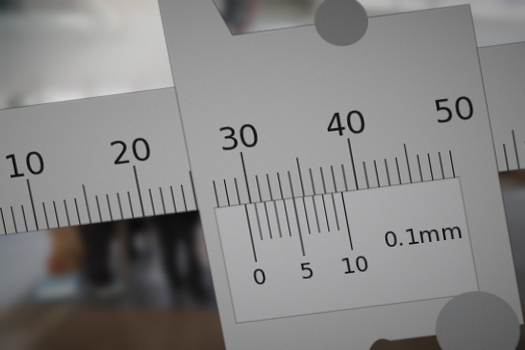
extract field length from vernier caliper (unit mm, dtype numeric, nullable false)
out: 29.5 mm
